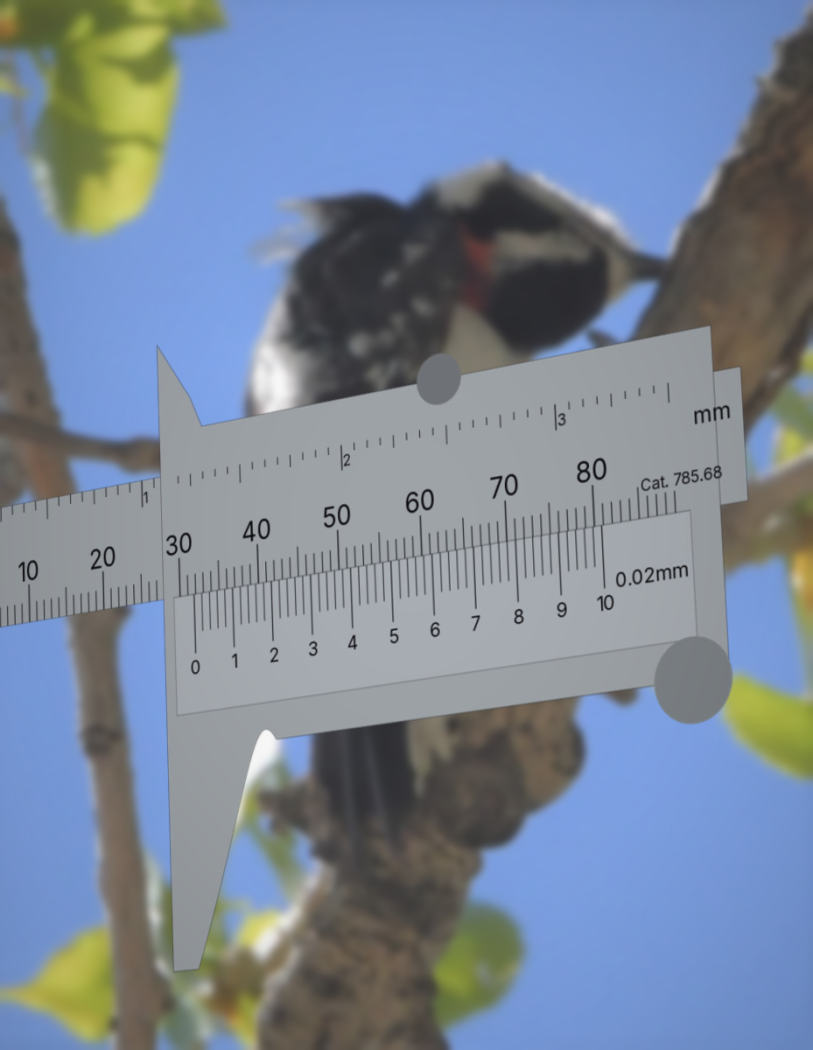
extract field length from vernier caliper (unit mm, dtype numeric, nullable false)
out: 31.8 mm
